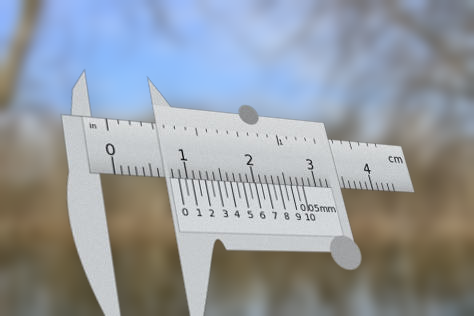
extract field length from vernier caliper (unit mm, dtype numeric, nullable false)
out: 8.8 mm
